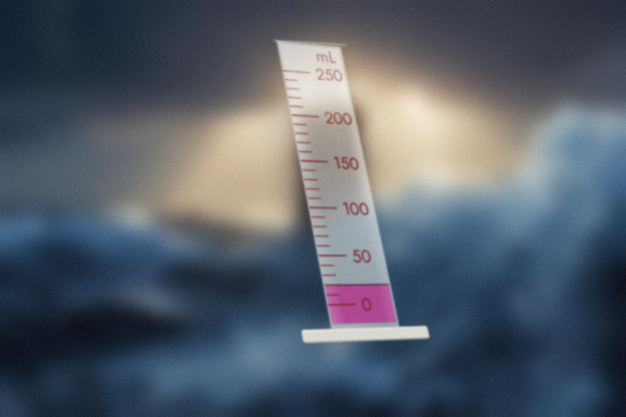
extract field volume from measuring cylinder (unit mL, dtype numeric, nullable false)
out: 20 mL
